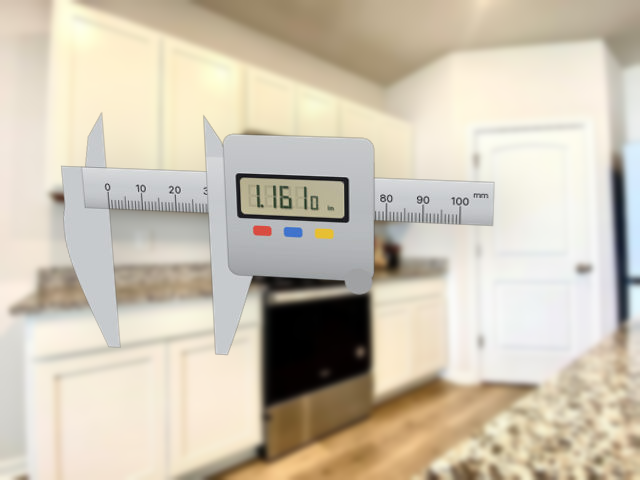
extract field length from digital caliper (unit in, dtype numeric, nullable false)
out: 1.1610 in
